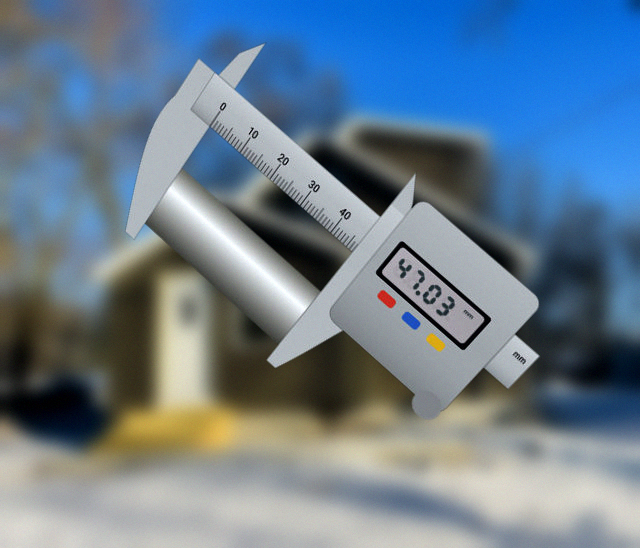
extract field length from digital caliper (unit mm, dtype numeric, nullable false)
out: 47.03 mm
